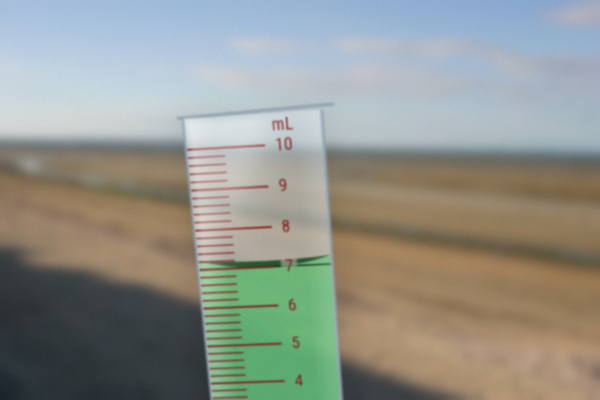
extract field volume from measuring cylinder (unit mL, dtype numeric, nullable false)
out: 7 mL
